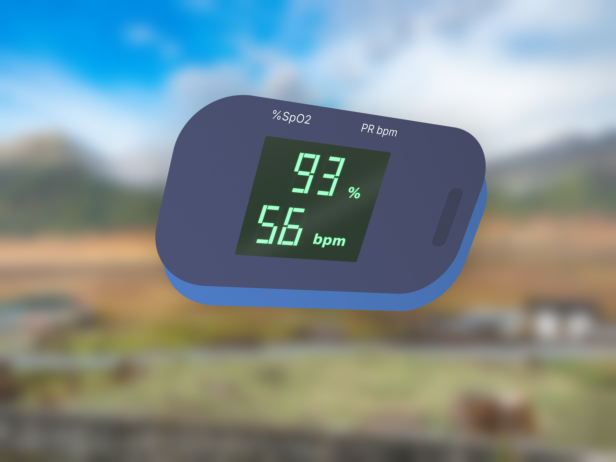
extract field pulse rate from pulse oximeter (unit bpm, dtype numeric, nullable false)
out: 56 bpm
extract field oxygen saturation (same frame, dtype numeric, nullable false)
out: 93 %
